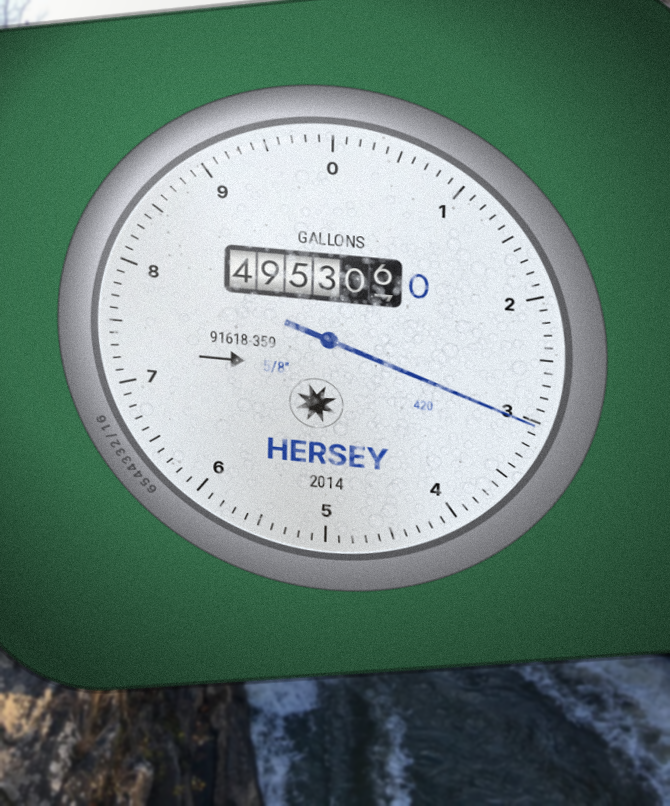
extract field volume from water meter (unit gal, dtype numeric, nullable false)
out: 4953063.0 gal
